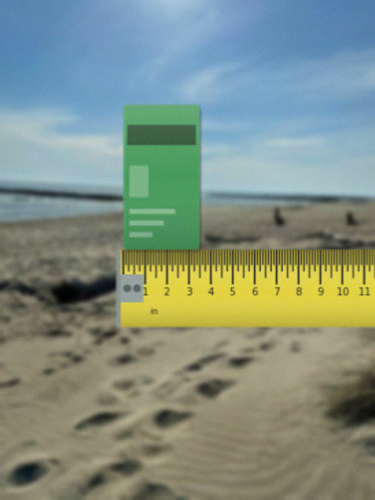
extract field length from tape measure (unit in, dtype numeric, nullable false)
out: 3.5 in
